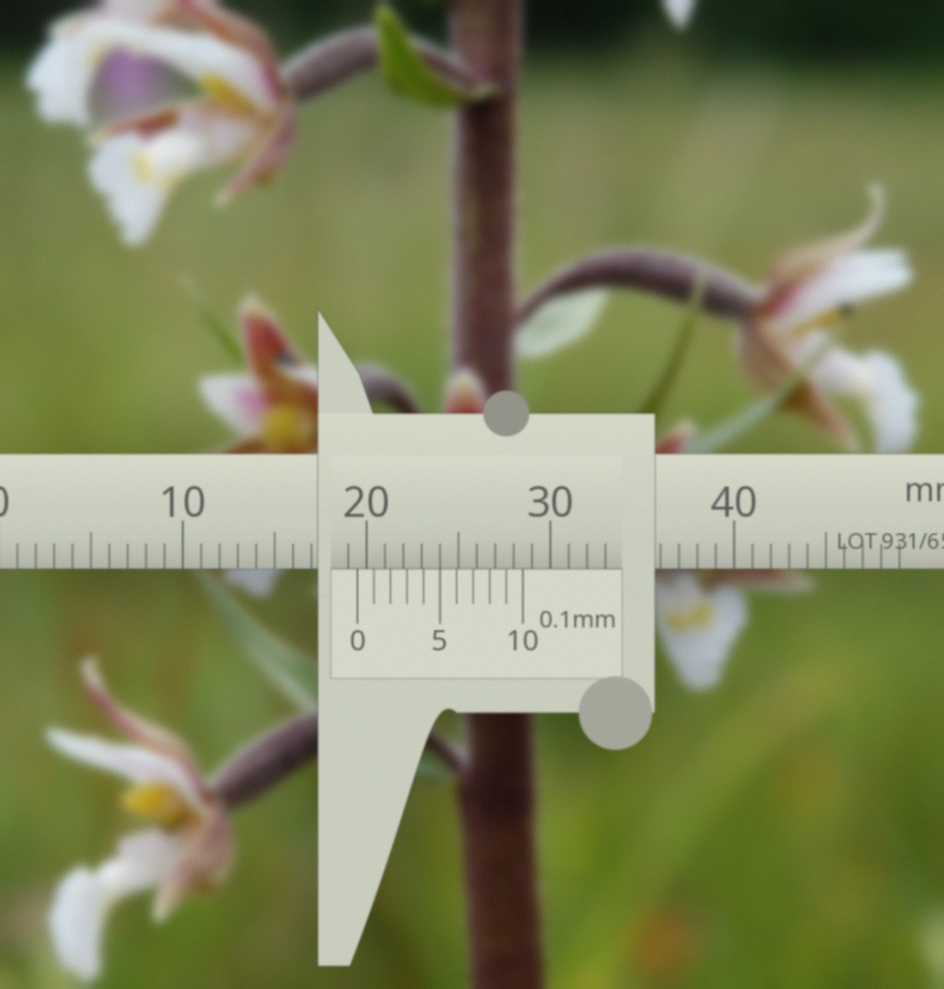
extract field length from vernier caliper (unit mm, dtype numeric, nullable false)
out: 19.5 mm
